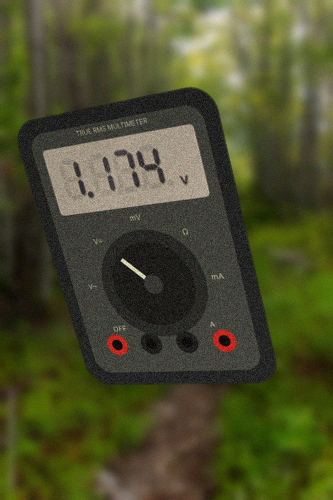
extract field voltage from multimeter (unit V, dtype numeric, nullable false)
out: 1.174 V
